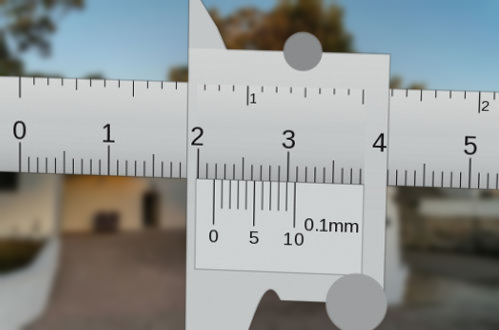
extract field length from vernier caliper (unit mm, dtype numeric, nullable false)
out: 21.8 mm
